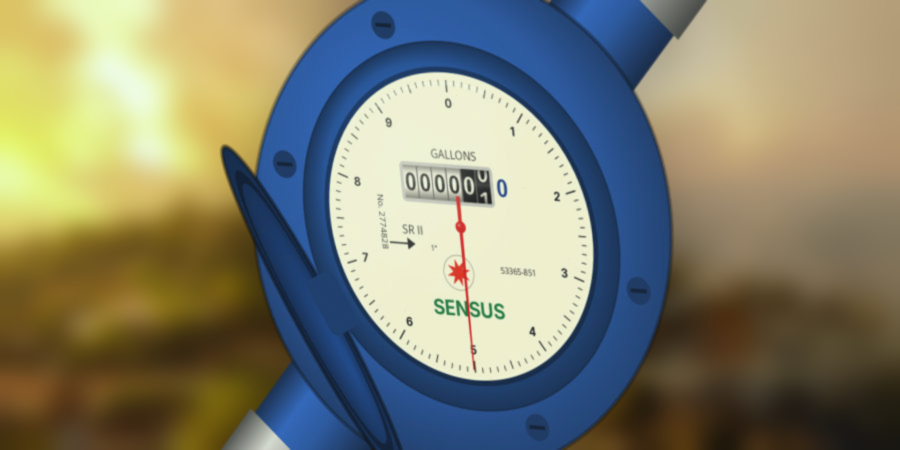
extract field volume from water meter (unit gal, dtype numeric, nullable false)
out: 5.0 gal
